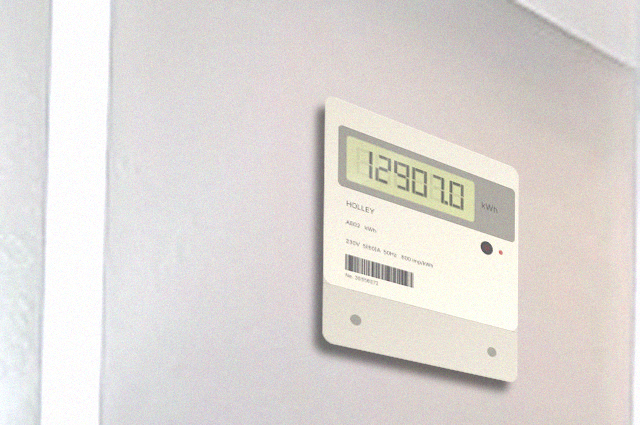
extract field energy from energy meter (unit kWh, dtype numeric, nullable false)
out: 12907.0 kWh
